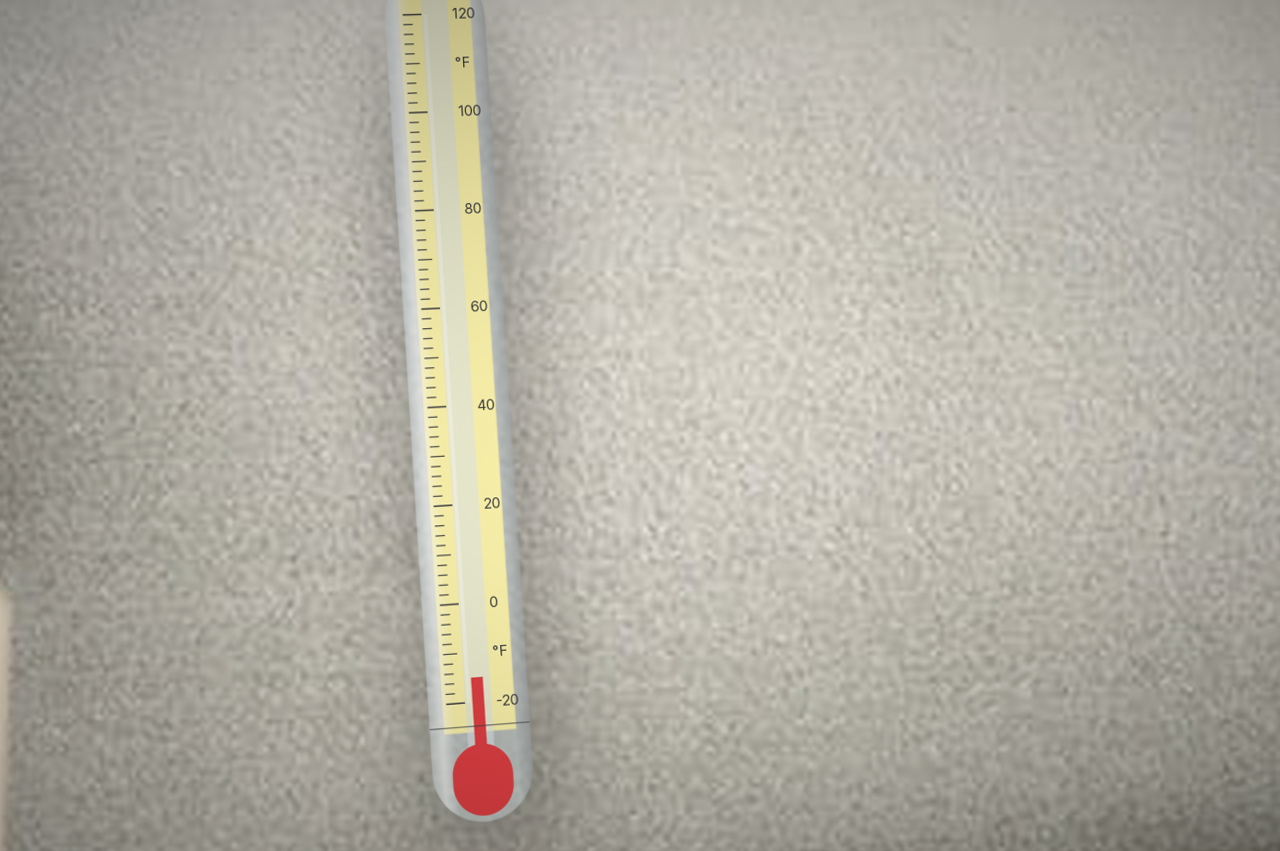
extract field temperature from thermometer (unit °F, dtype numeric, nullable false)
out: -15 °F
